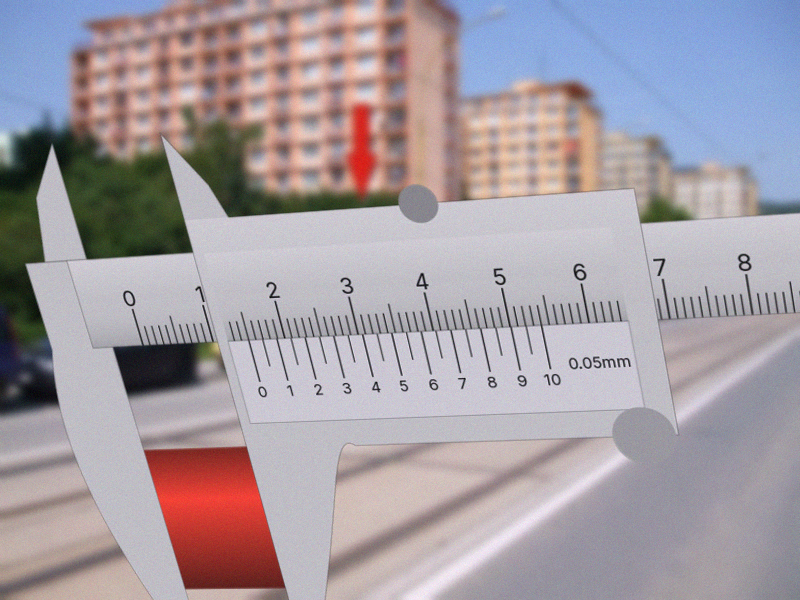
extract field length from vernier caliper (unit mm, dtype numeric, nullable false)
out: 15.0 mm
